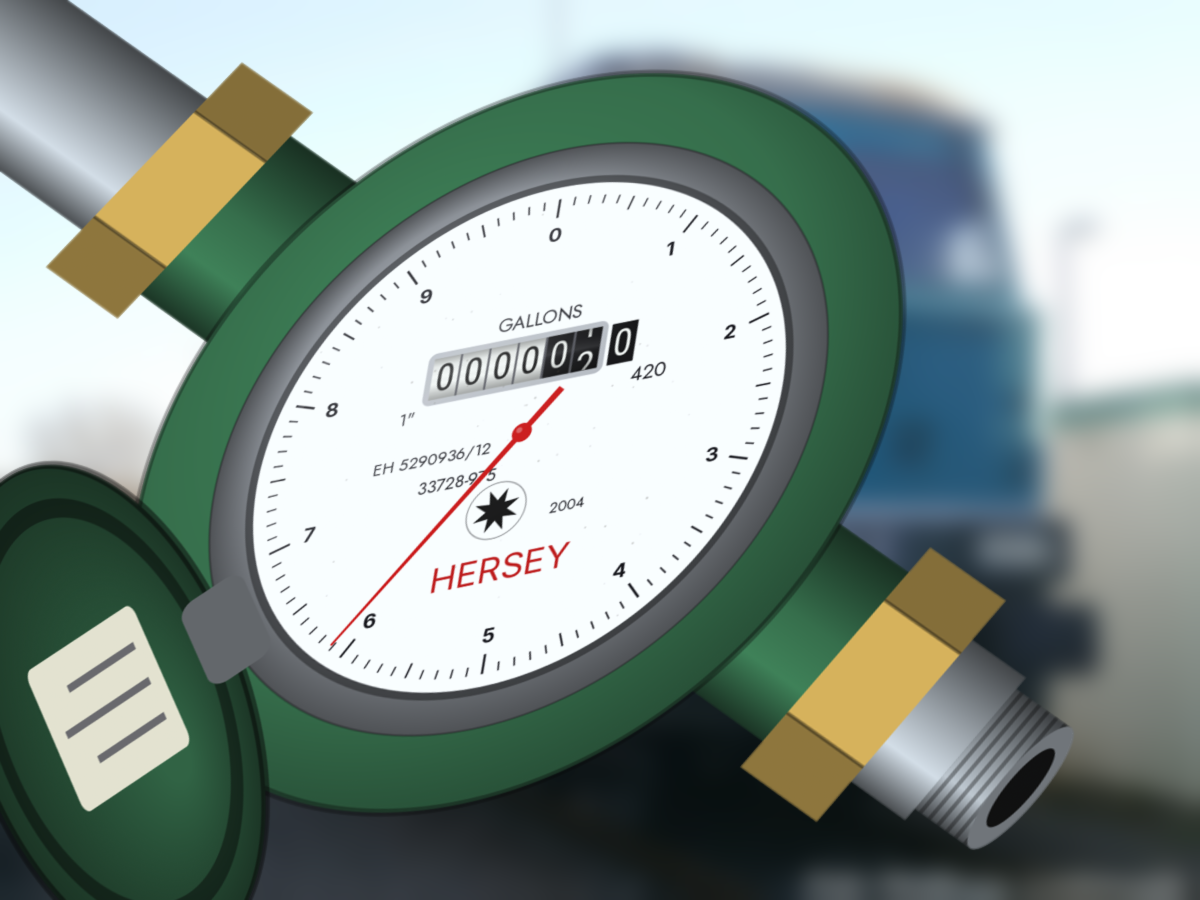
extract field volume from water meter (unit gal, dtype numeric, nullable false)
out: 16.1 gal
